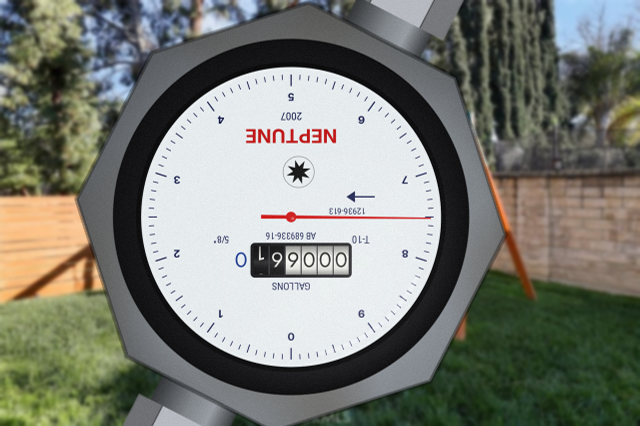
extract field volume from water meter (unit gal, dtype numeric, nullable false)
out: 6607.5 gal
